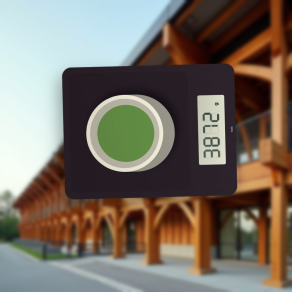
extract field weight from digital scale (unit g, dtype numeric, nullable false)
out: 3872 g
